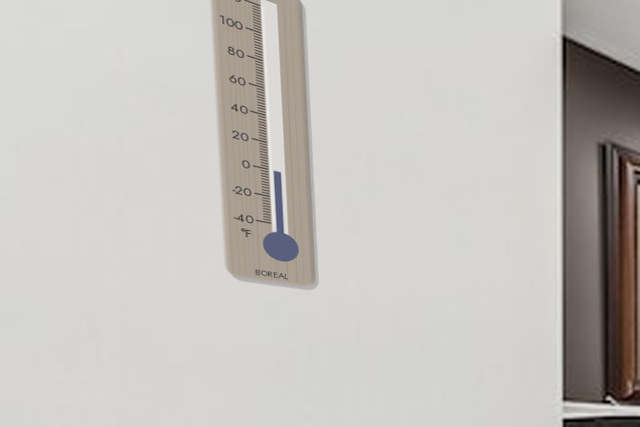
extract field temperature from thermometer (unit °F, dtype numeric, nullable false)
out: 0 °F
